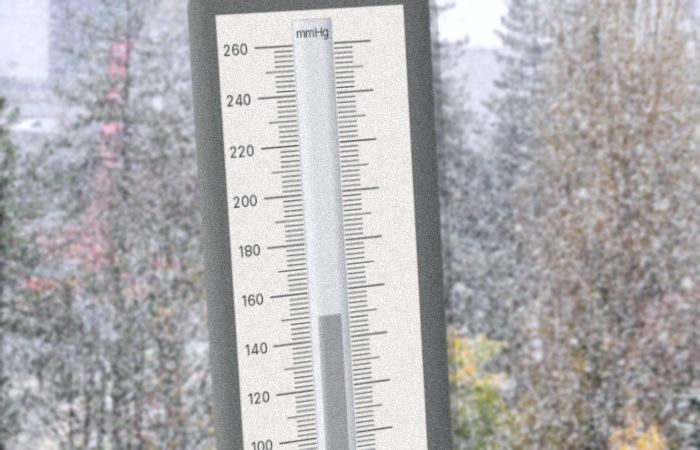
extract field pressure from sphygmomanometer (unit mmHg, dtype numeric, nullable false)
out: 150 mmHg
